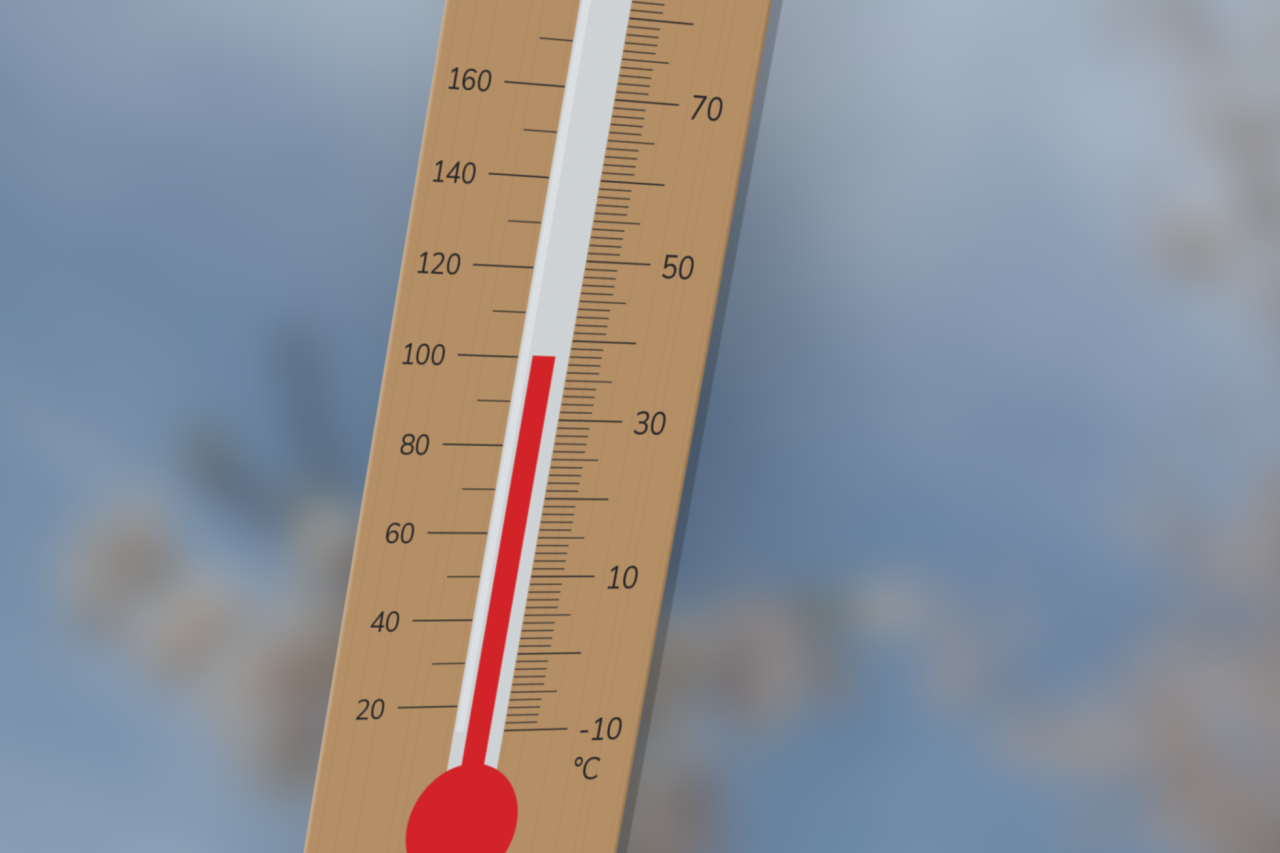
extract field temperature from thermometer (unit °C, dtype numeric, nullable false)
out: 38 °C
